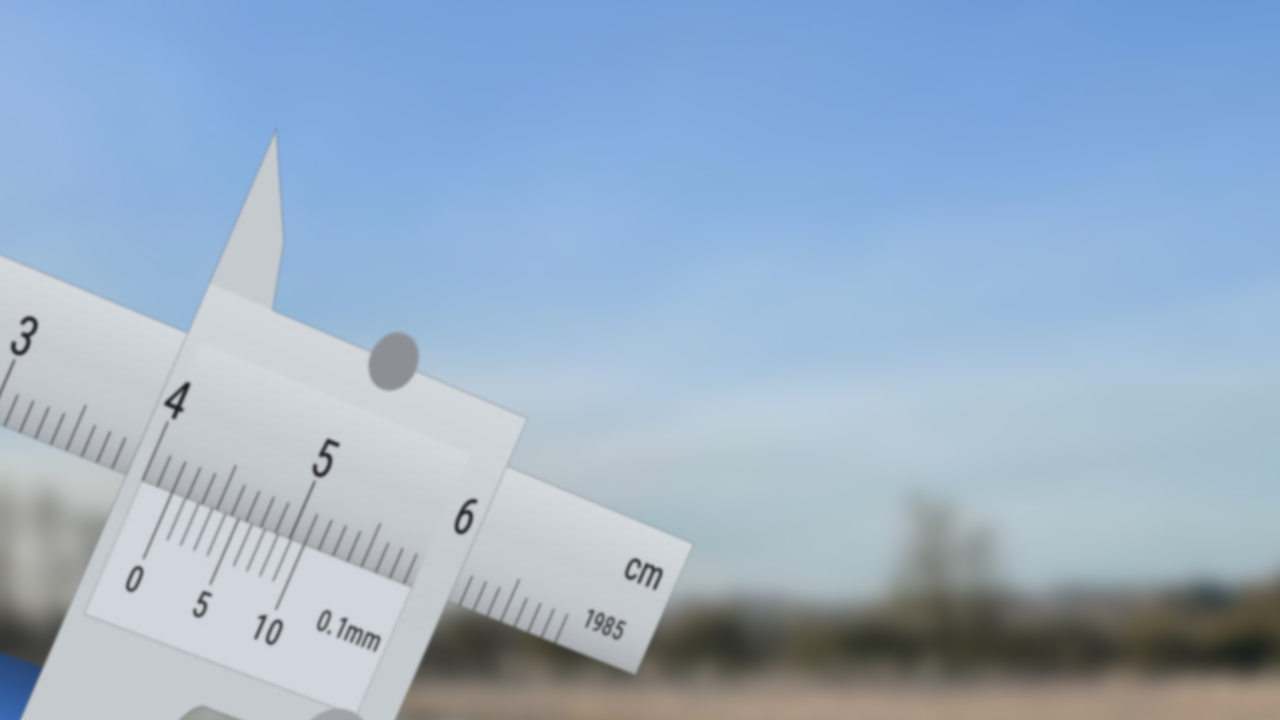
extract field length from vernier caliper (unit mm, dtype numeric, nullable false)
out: 42.0 mm
